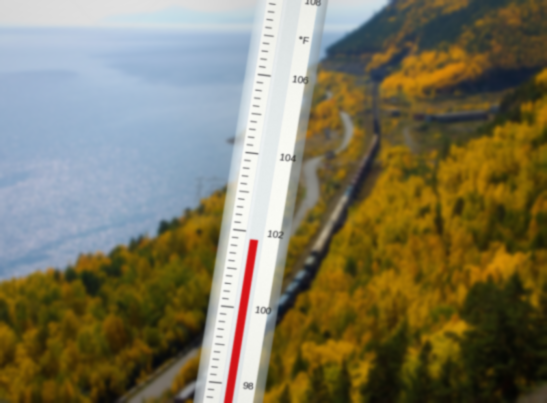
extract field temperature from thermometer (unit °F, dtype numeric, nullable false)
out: 101.8 °F
